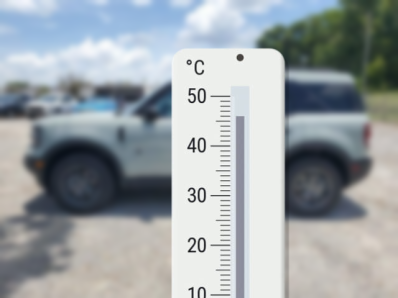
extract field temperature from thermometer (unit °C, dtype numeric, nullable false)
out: 46 °C
